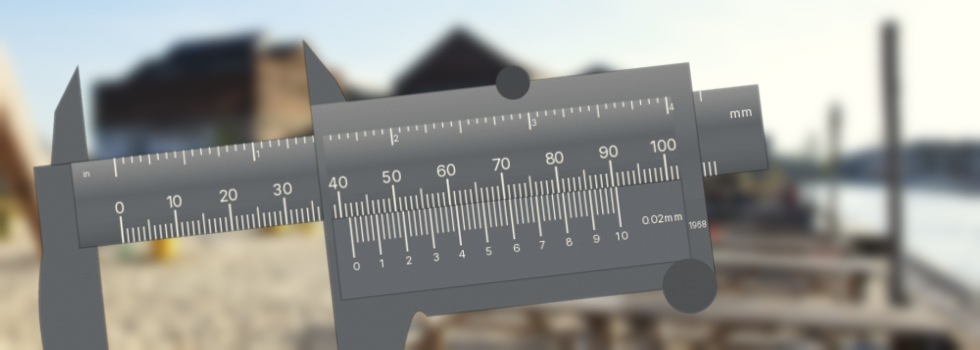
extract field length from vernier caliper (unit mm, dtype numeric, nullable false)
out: 41.5 mm
